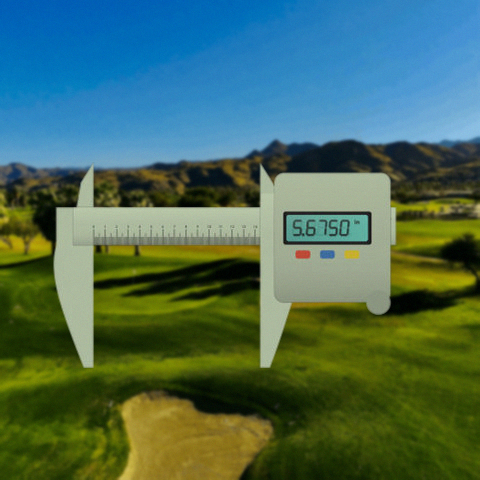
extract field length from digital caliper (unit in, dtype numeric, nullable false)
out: 5.6750 in
